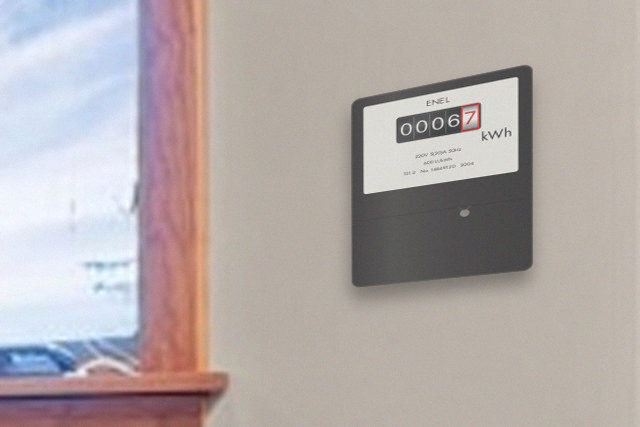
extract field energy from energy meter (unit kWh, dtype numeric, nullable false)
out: 6.7 kWh
